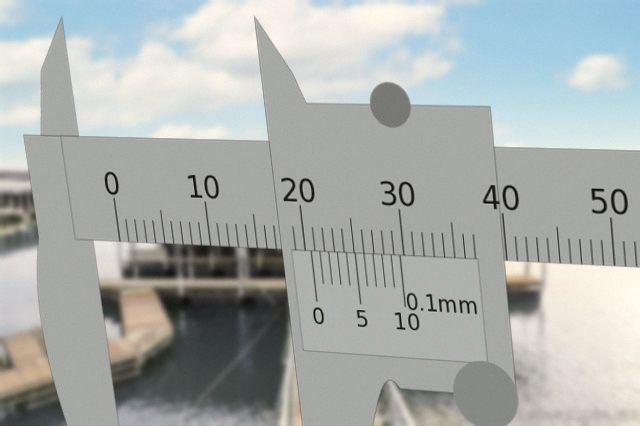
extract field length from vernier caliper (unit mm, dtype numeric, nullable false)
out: 20.6 mm
